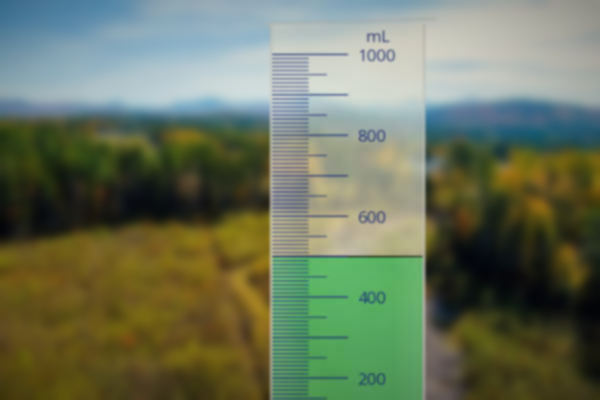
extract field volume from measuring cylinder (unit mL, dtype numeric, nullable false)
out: 500 mL
